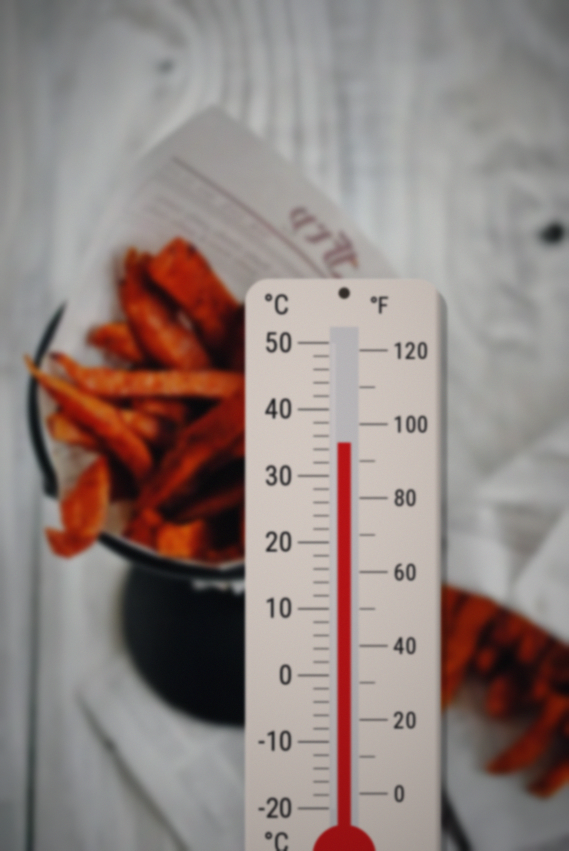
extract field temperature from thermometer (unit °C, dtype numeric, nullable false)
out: 35 °C
